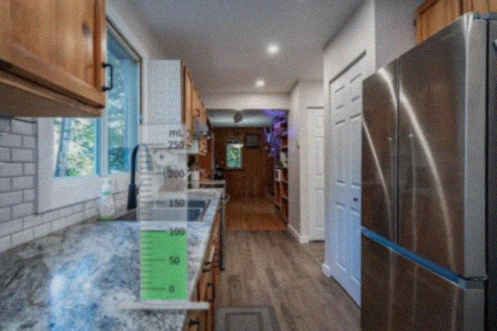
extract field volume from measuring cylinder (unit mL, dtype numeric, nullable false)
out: 100 mL
